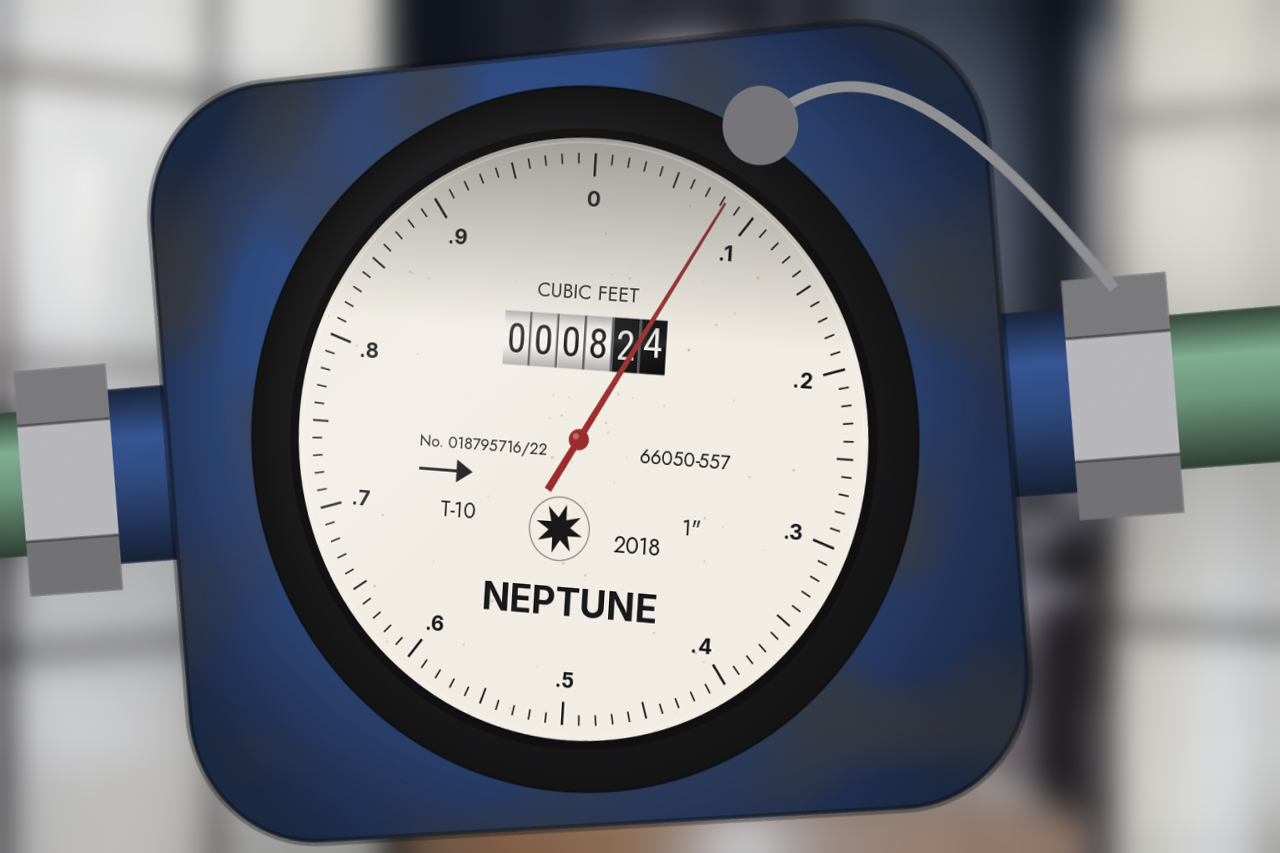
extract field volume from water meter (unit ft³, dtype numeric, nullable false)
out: 824.08 ft³
